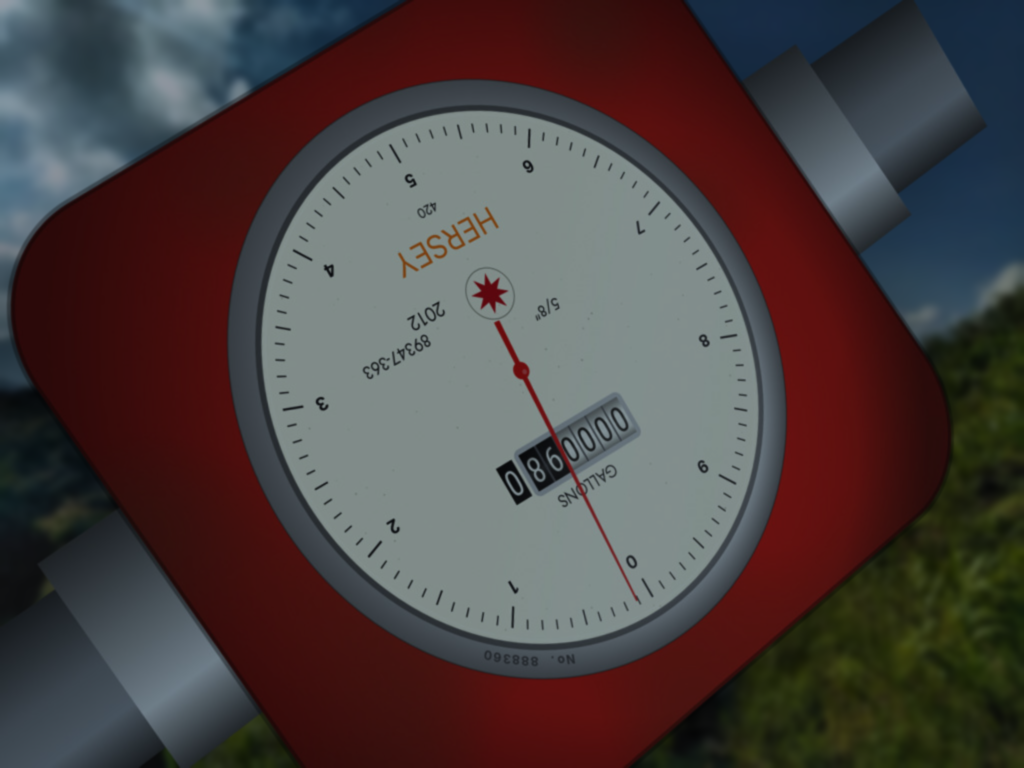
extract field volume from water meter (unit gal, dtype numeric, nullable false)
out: 980.1 gal
